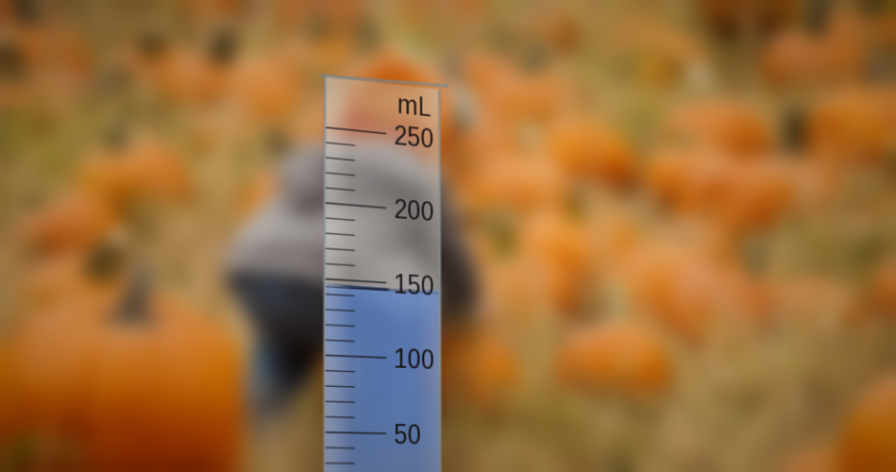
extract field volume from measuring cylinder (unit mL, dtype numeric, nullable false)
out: 145 mL
